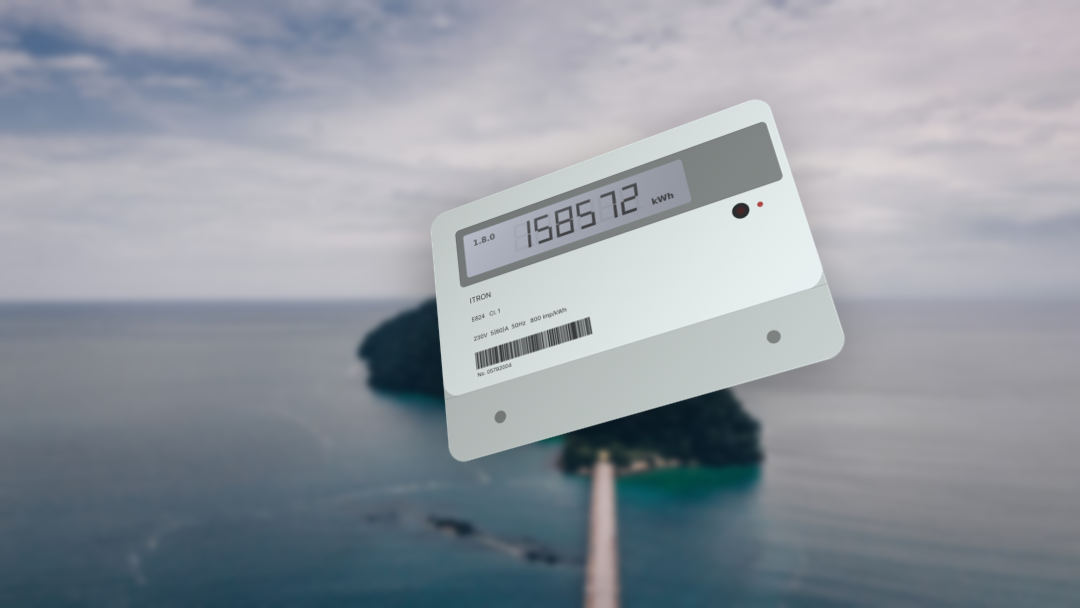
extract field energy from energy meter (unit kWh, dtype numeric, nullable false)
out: 158572 kWh
